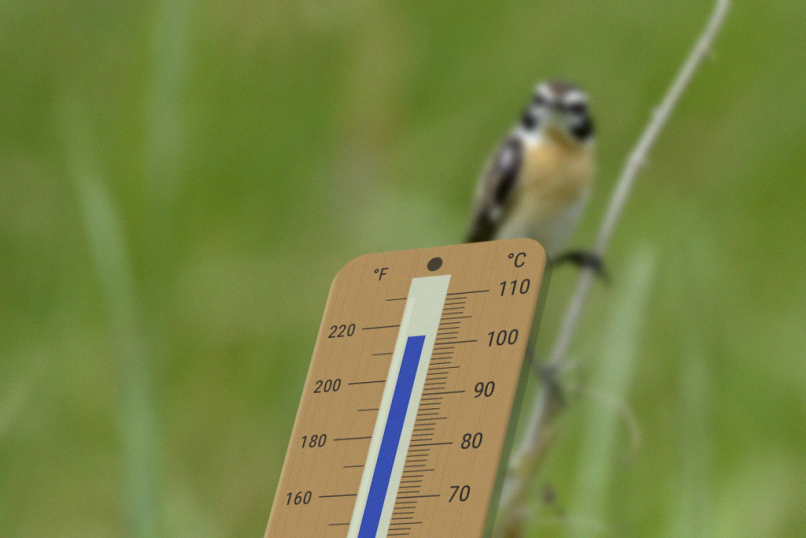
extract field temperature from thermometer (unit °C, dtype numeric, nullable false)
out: 102 °C
